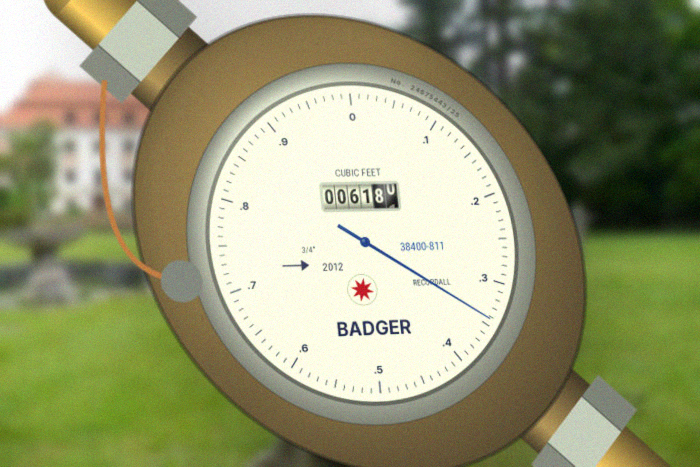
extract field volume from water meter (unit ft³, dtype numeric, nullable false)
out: 6180.34 ft³
